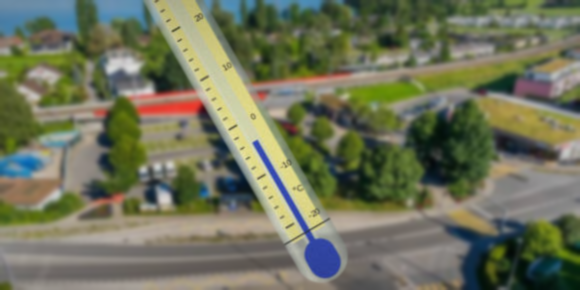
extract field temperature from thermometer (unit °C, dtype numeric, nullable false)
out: -4 °C
